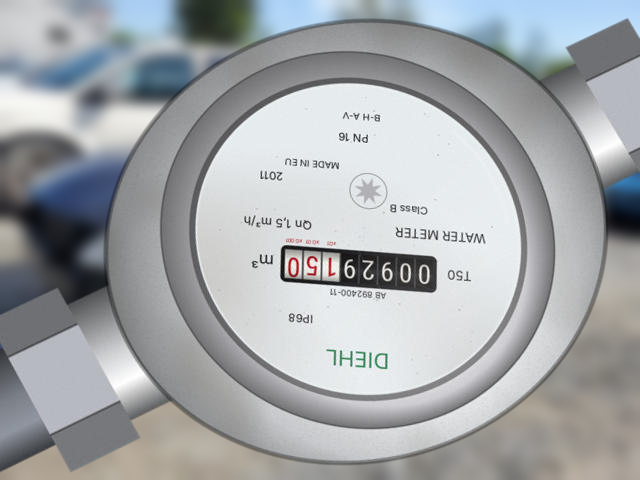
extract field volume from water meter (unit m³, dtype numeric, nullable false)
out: 929.150 m³
